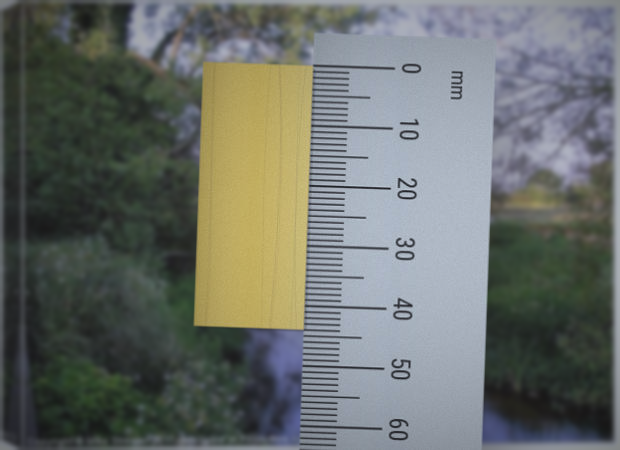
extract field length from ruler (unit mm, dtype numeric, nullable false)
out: 44 mm
